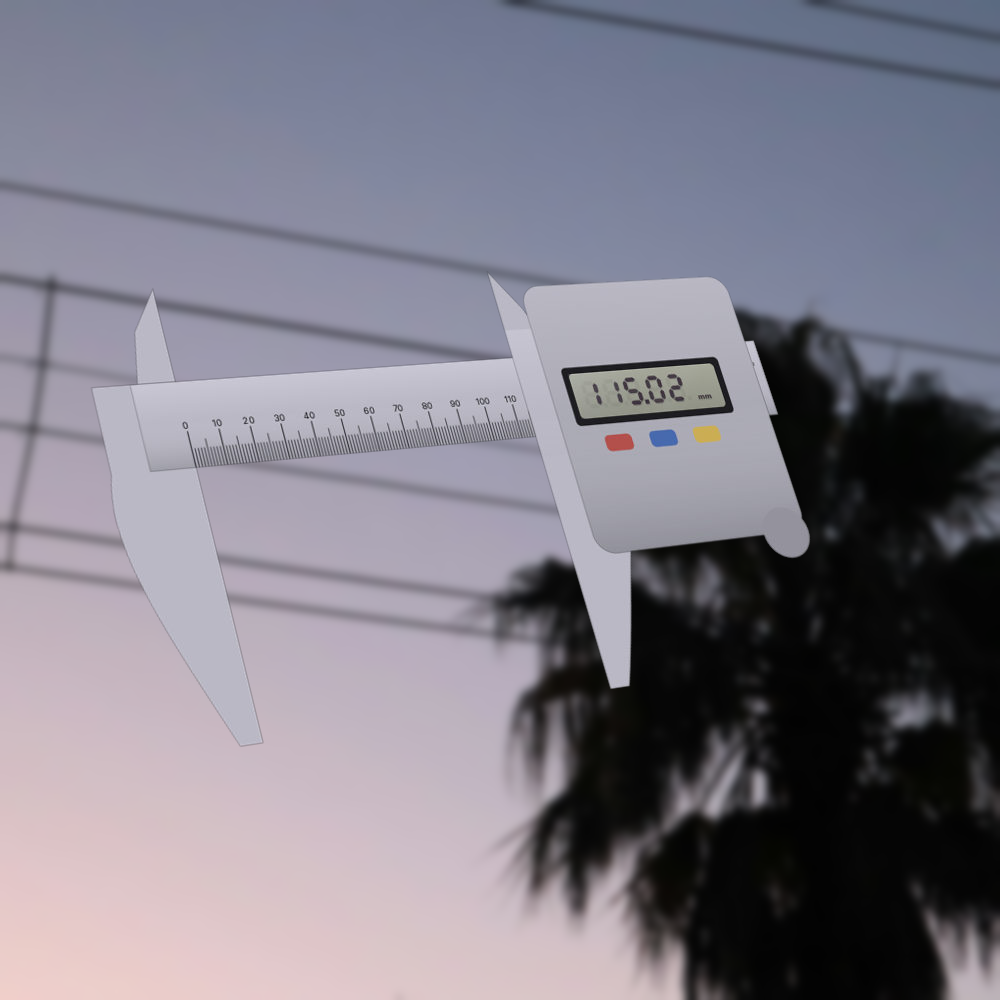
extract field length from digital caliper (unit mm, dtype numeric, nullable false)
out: 115.02 mm
